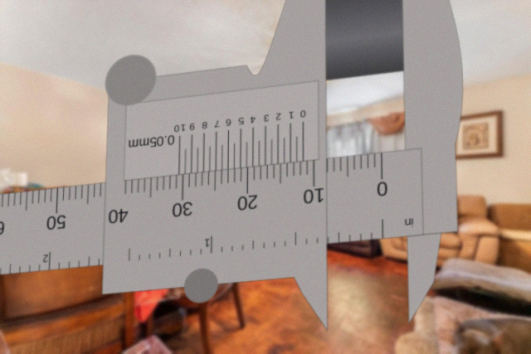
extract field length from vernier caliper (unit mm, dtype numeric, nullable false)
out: 11.6 mm
